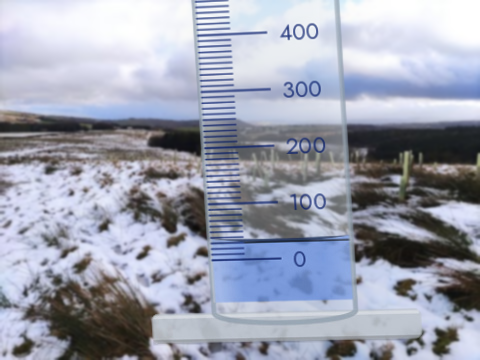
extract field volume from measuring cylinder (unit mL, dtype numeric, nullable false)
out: 30 mL
